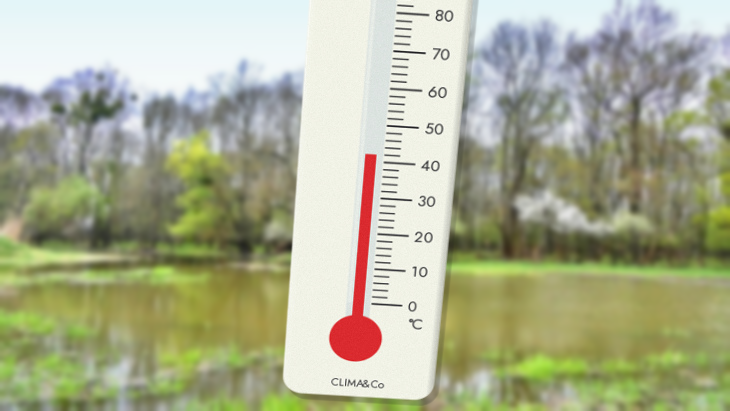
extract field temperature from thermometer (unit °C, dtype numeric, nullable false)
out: 42 °C
